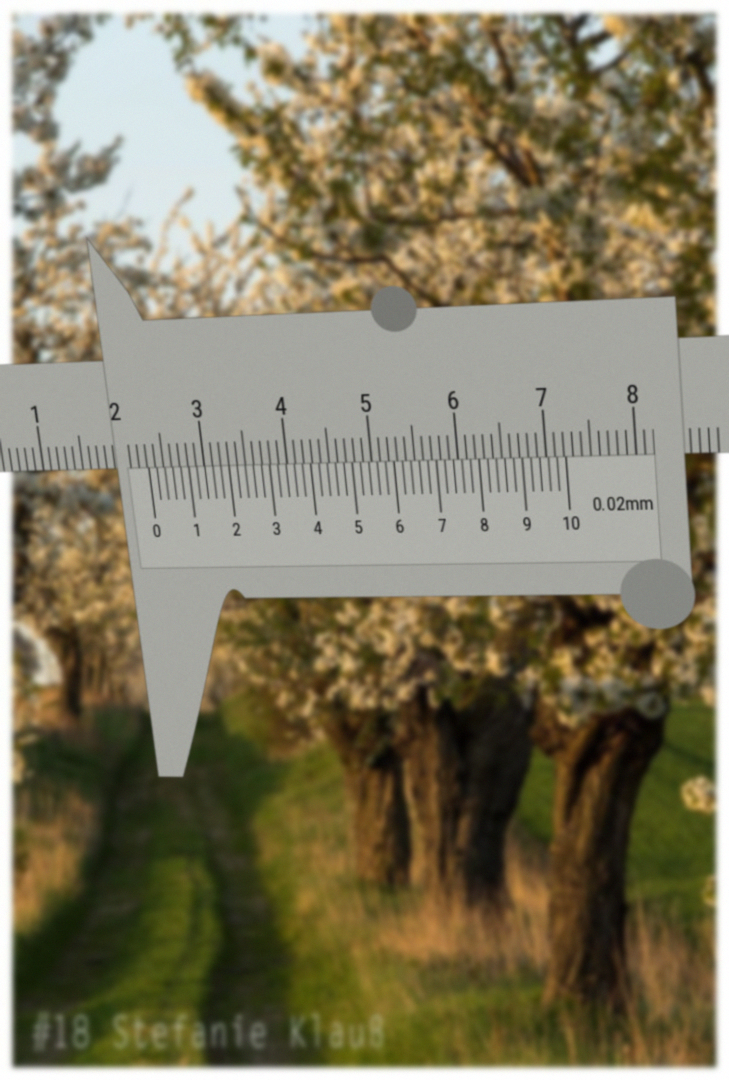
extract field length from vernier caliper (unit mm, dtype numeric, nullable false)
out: 23.2 mm
